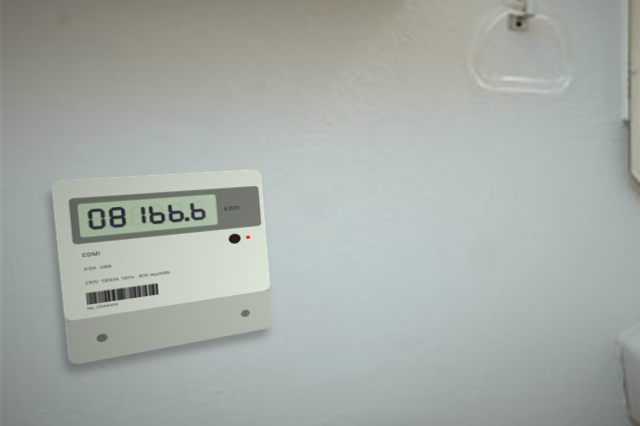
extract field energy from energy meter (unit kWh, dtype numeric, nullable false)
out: 8166.6 kWh
